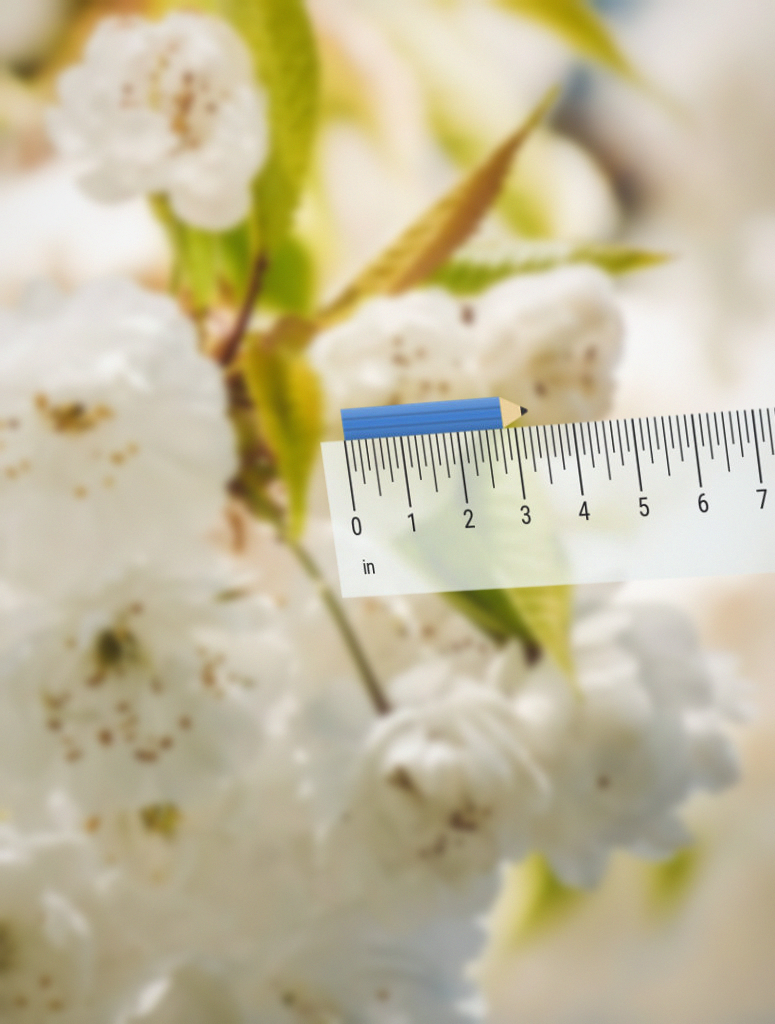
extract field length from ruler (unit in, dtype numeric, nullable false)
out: 3.25 in
